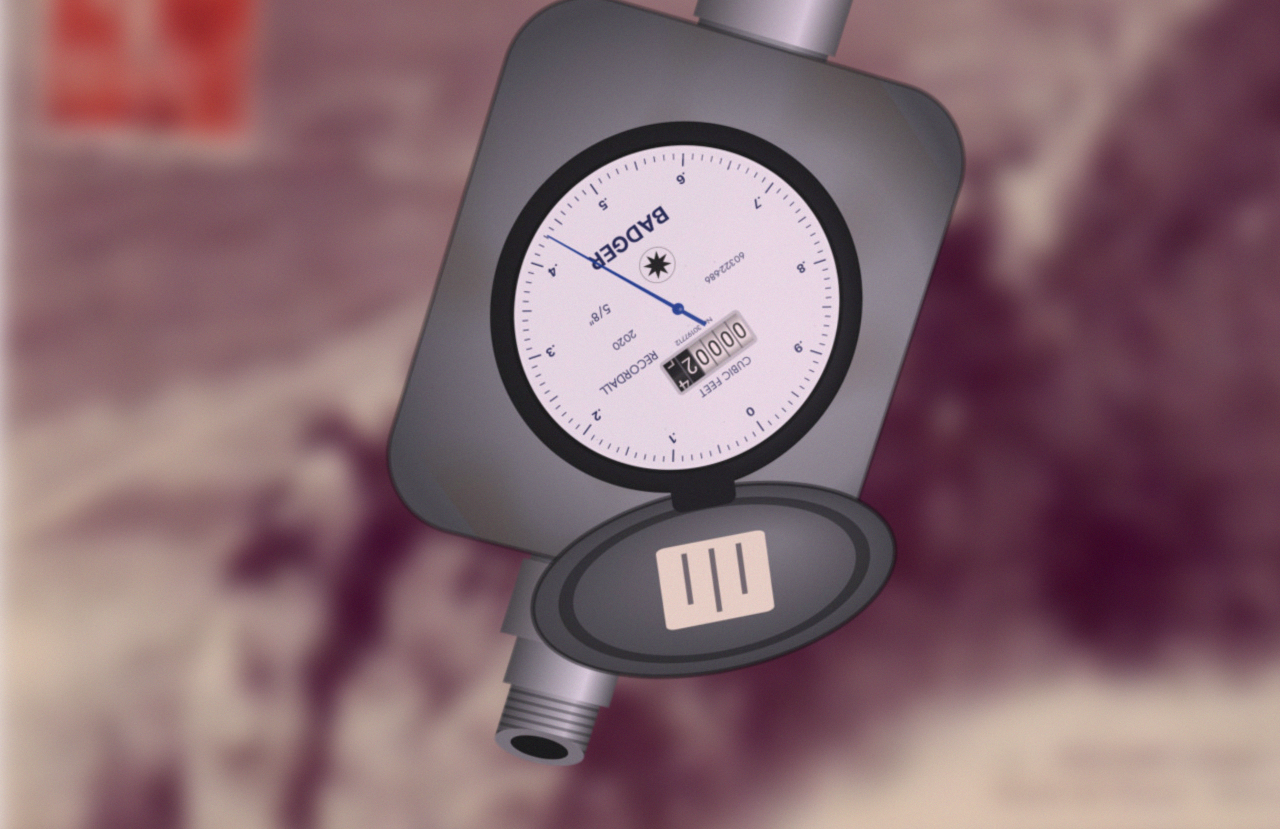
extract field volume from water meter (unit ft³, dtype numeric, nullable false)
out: 24.43 ft³
